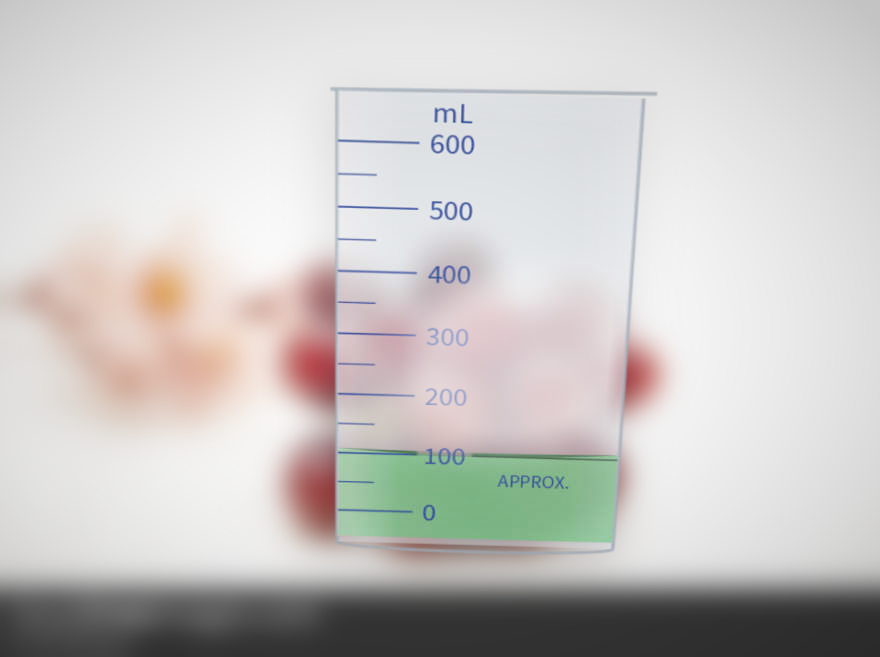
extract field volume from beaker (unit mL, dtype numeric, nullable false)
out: 100 mL
